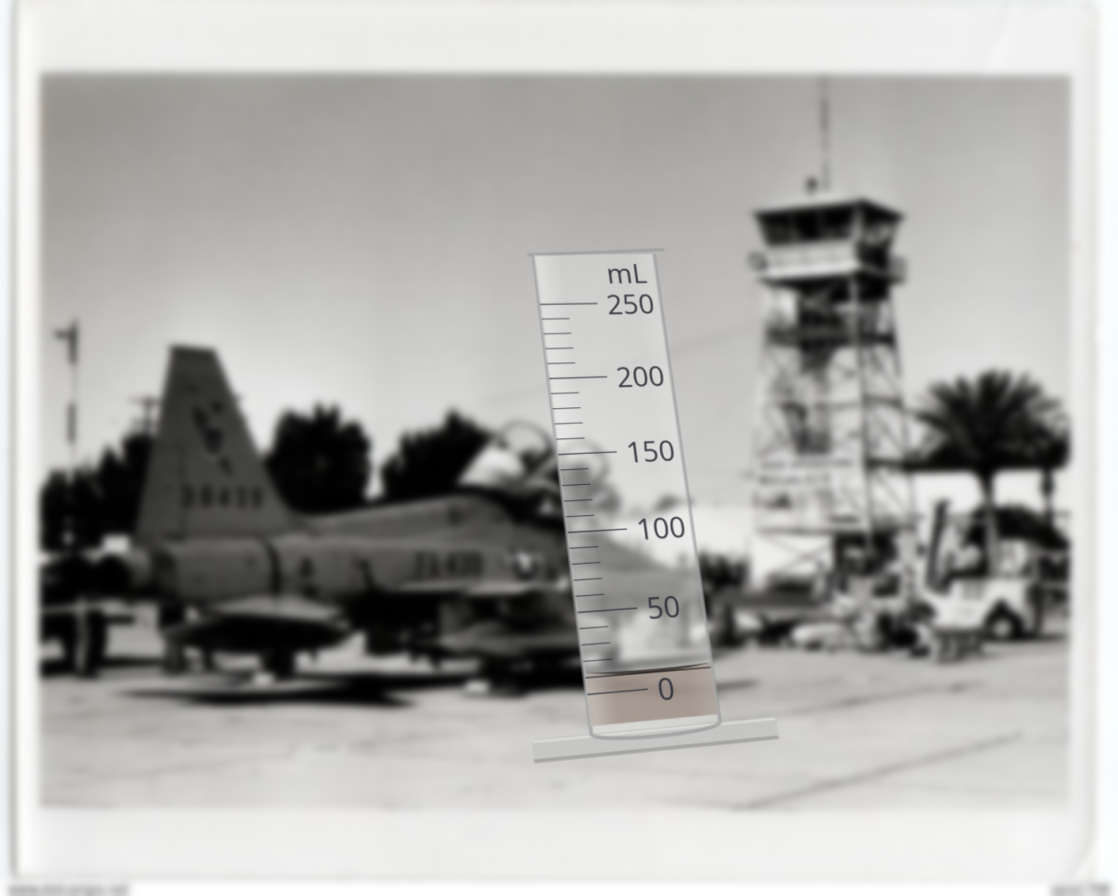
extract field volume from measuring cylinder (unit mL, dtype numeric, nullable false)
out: 10 mL
